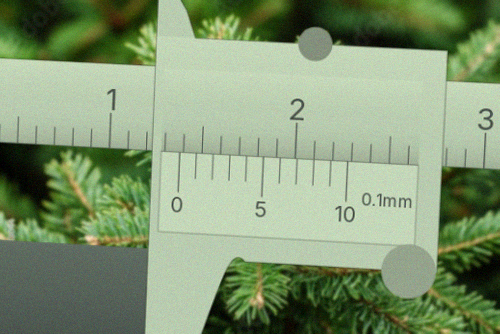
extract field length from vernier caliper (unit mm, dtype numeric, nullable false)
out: 13.8 mm
